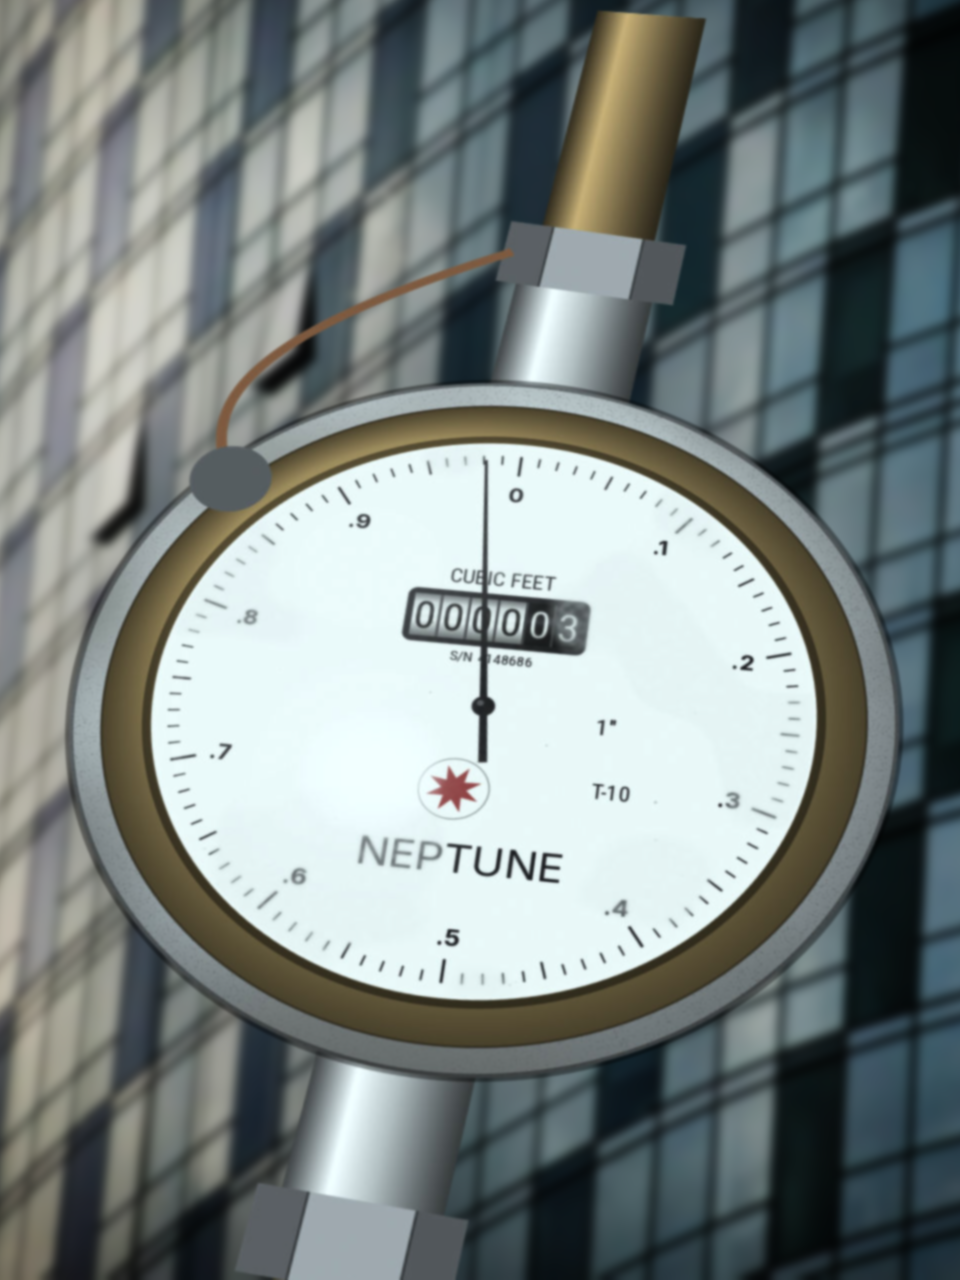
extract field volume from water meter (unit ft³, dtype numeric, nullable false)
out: 2.98 ft³
